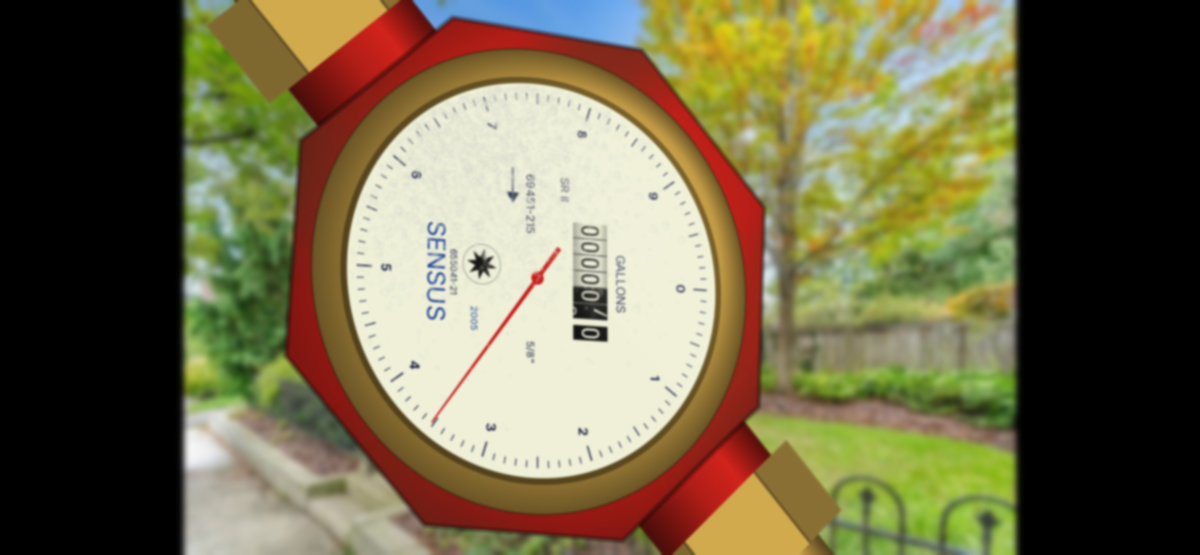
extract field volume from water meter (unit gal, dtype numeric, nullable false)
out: 73.5 gal
